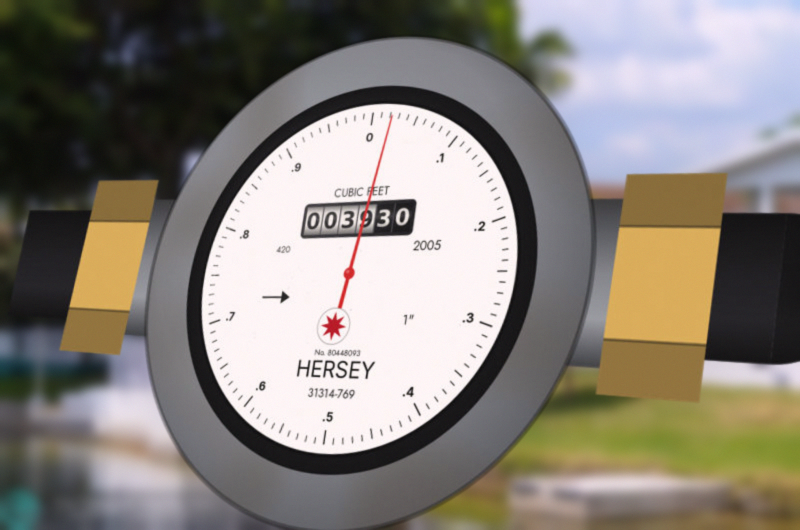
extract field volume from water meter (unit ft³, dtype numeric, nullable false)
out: 3930.02 ft³
